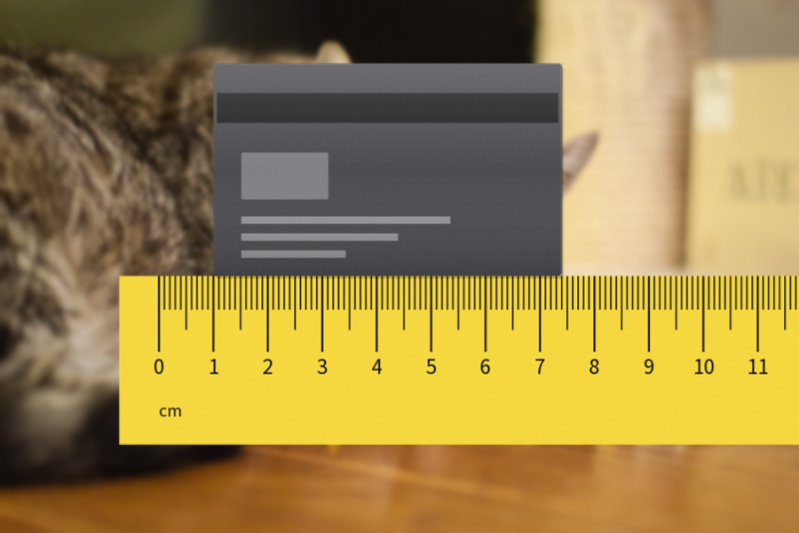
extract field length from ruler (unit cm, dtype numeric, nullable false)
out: 6.4 cm
